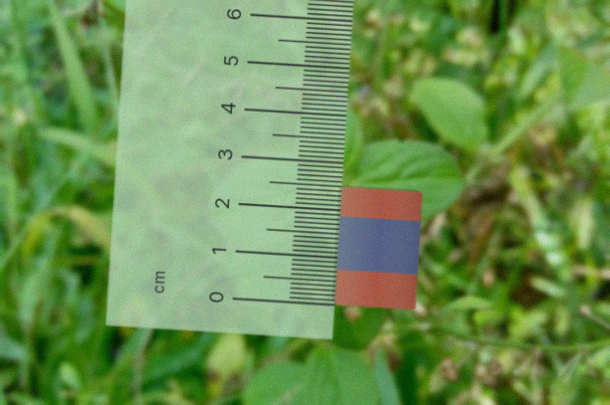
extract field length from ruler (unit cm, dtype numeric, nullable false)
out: 2.5 cm
